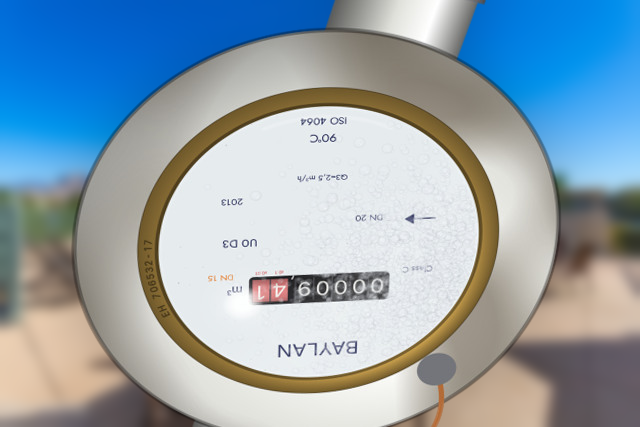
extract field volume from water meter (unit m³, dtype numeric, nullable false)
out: 9.41 m³
